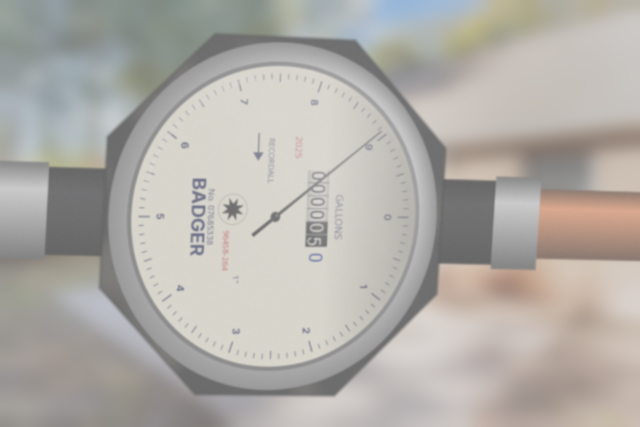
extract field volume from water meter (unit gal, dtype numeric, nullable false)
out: 48.9 gal
